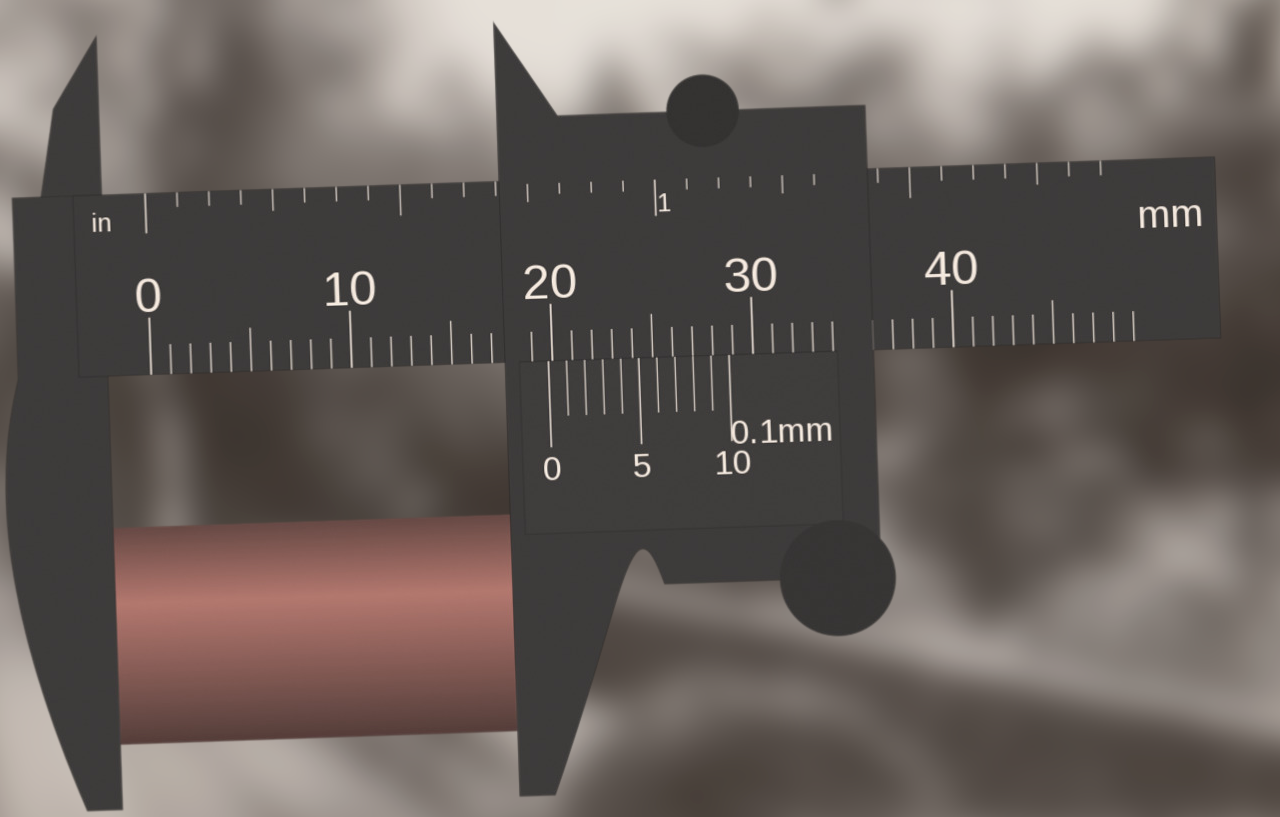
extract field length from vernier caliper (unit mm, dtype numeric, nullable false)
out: 19.8 mm
